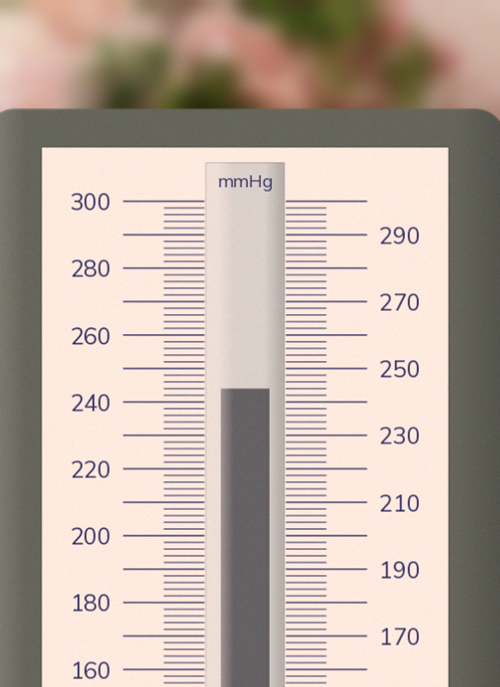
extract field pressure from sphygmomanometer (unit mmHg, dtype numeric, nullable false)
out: 244 mmHg
